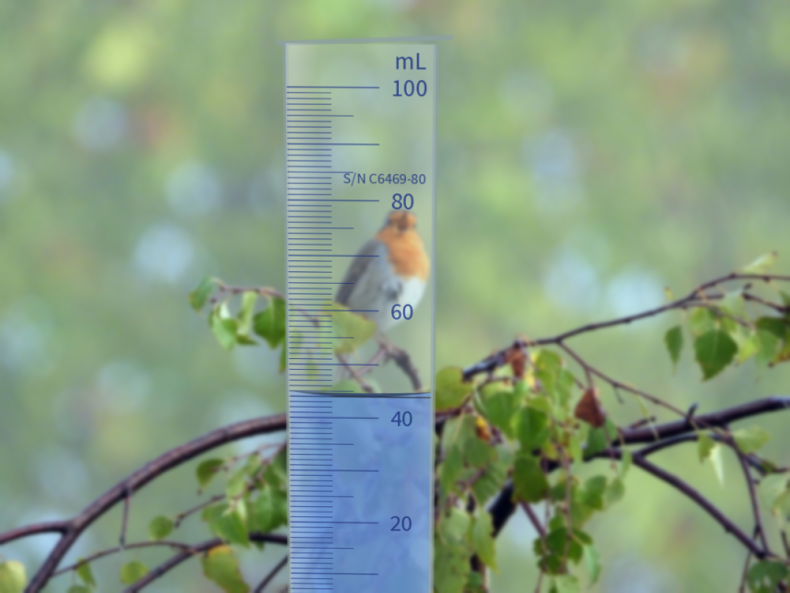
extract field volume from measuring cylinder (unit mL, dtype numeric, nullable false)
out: 44 mL
